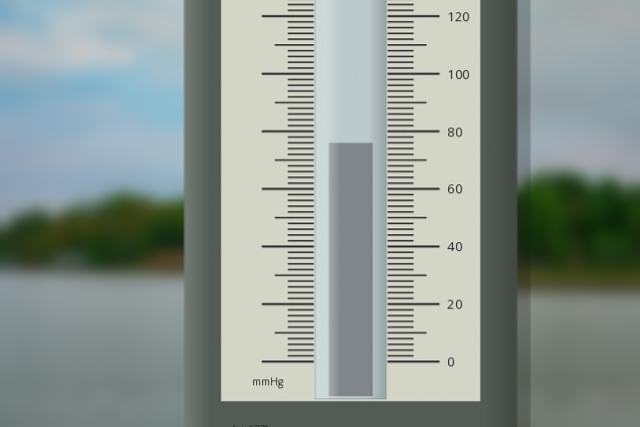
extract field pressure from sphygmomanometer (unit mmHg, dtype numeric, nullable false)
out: 76 mmHg
